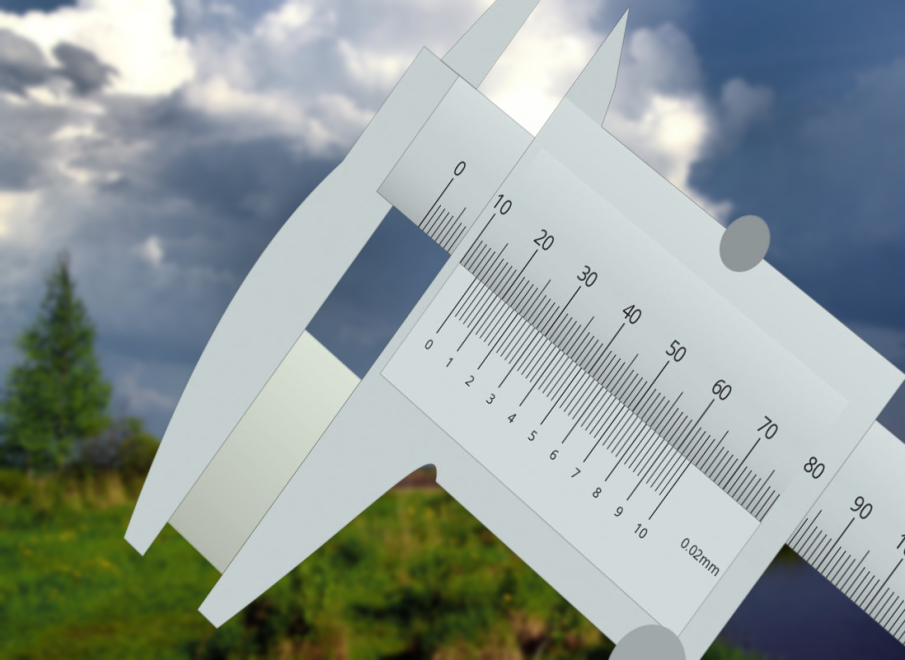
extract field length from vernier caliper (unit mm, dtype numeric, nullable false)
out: 14.0 mm
